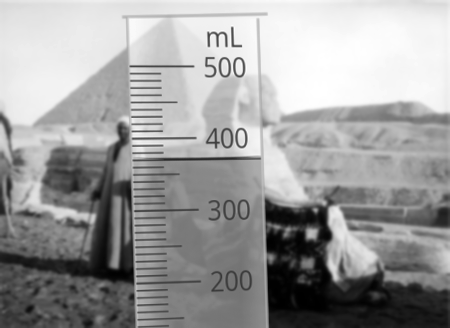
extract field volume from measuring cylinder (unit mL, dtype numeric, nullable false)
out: 370 mL
